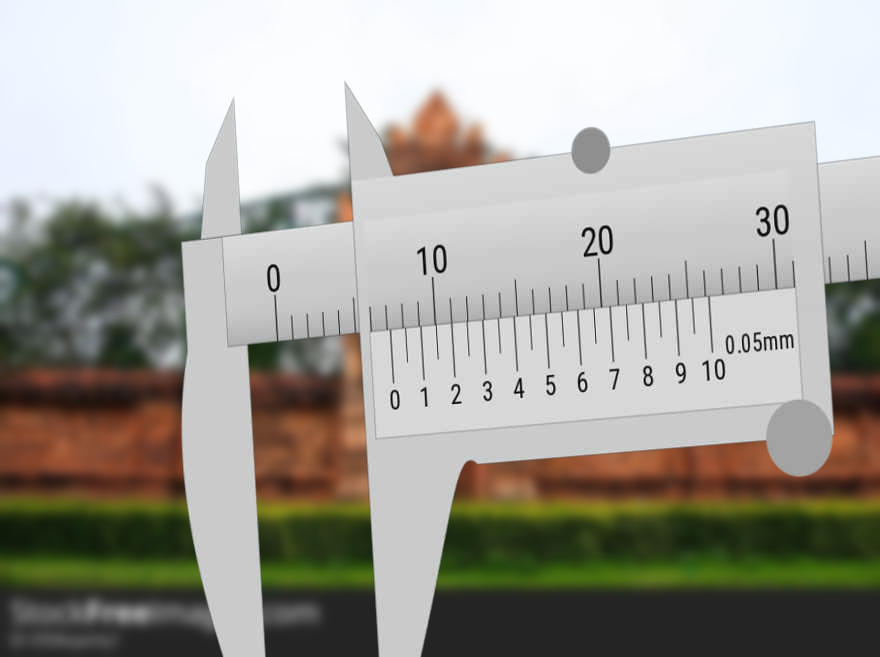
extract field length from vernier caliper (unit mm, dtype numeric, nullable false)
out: 7.2 mm
